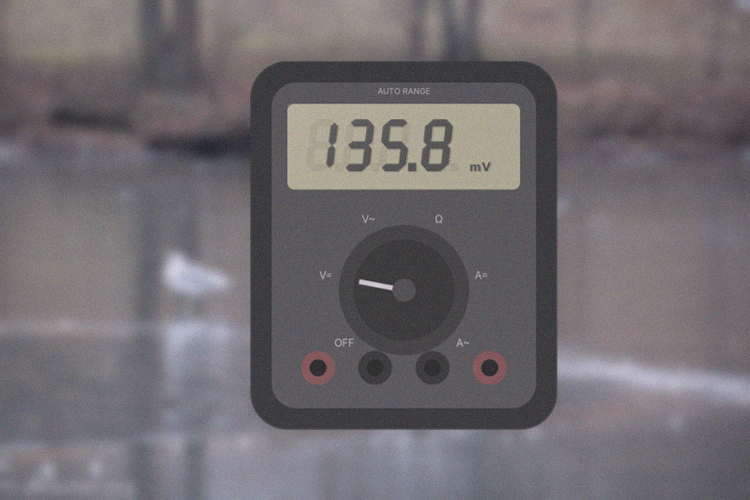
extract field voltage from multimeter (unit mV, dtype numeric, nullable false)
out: 135.8 mV
